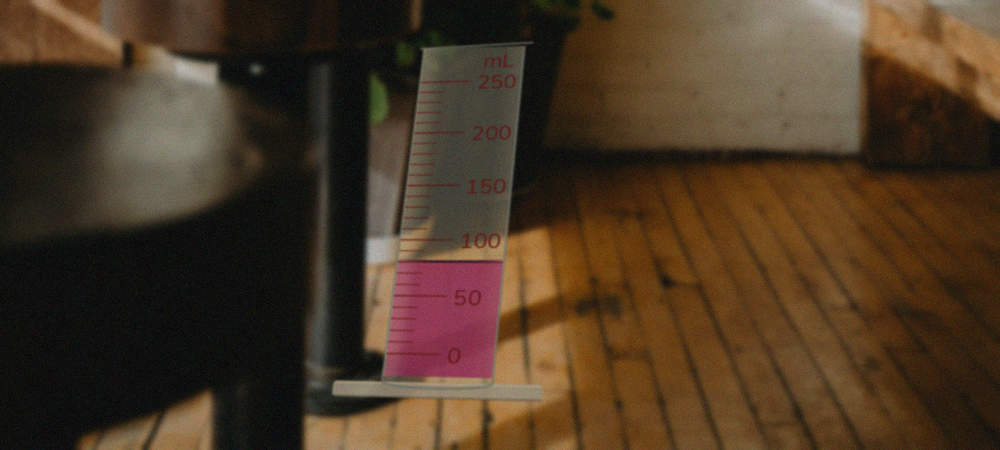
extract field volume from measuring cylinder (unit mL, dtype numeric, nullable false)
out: 80 mL
